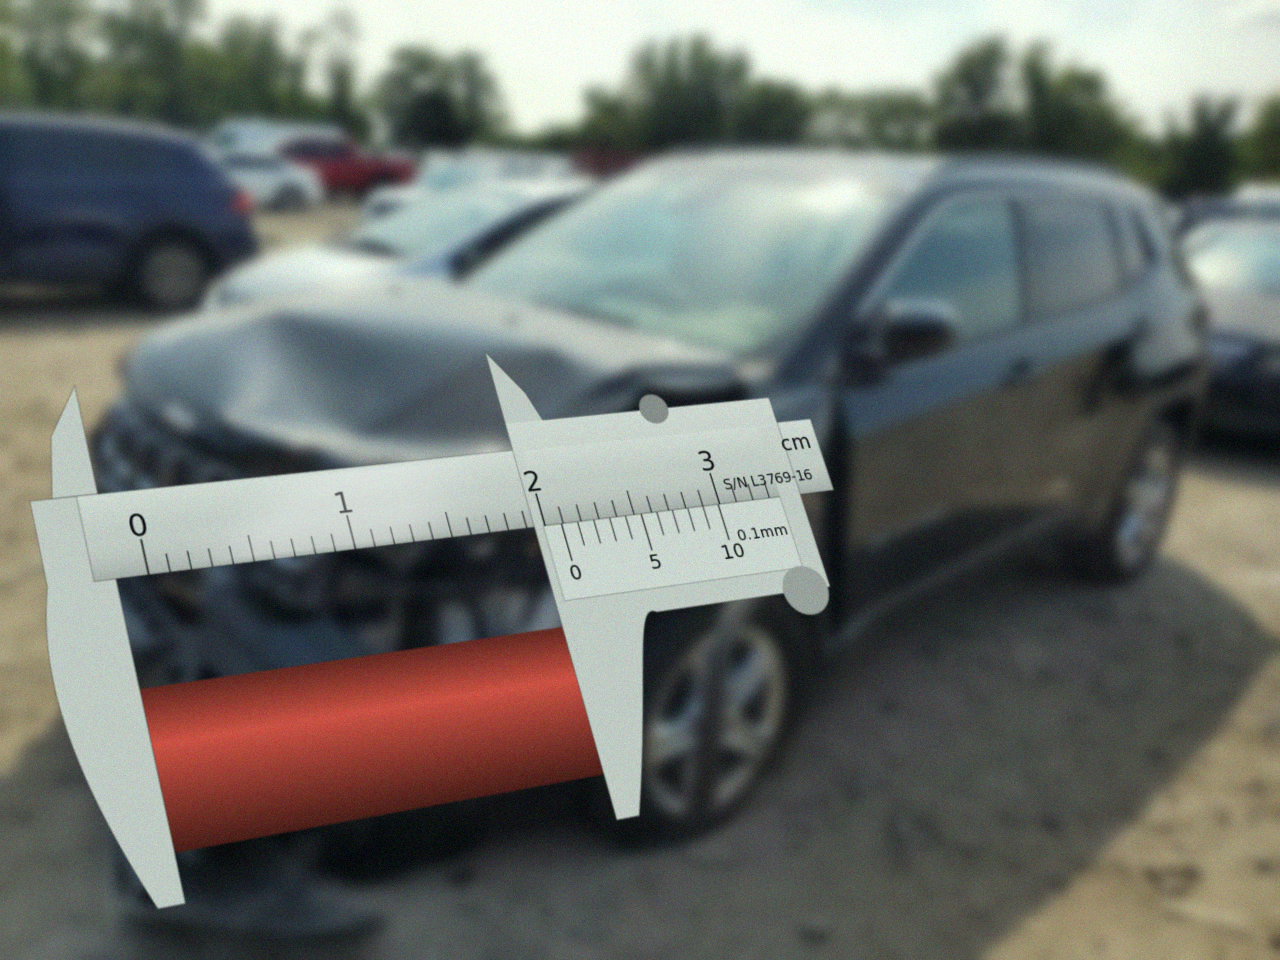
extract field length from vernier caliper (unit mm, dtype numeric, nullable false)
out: 20.9 mm
